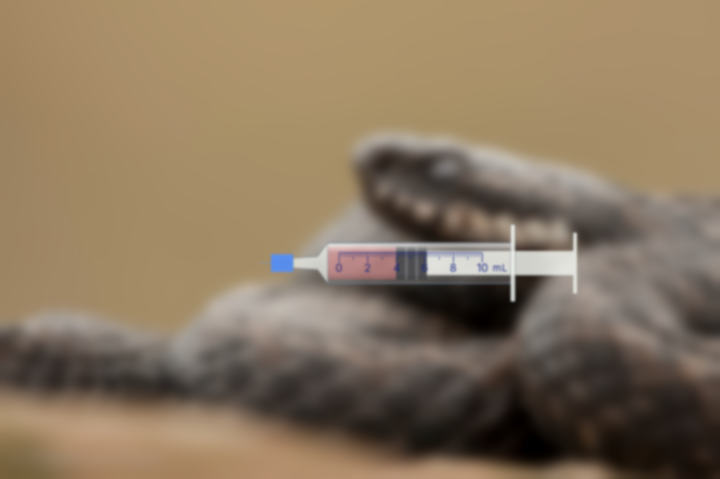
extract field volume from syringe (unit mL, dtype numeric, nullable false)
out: 4 mL
